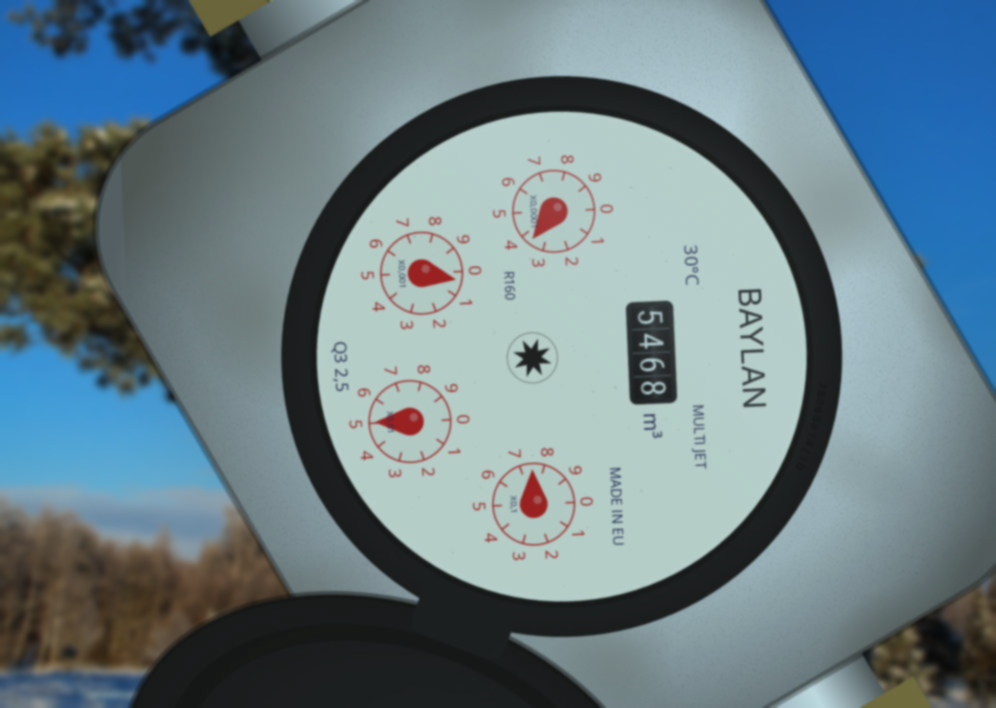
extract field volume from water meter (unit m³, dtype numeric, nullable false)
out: 5468.7503 m³
